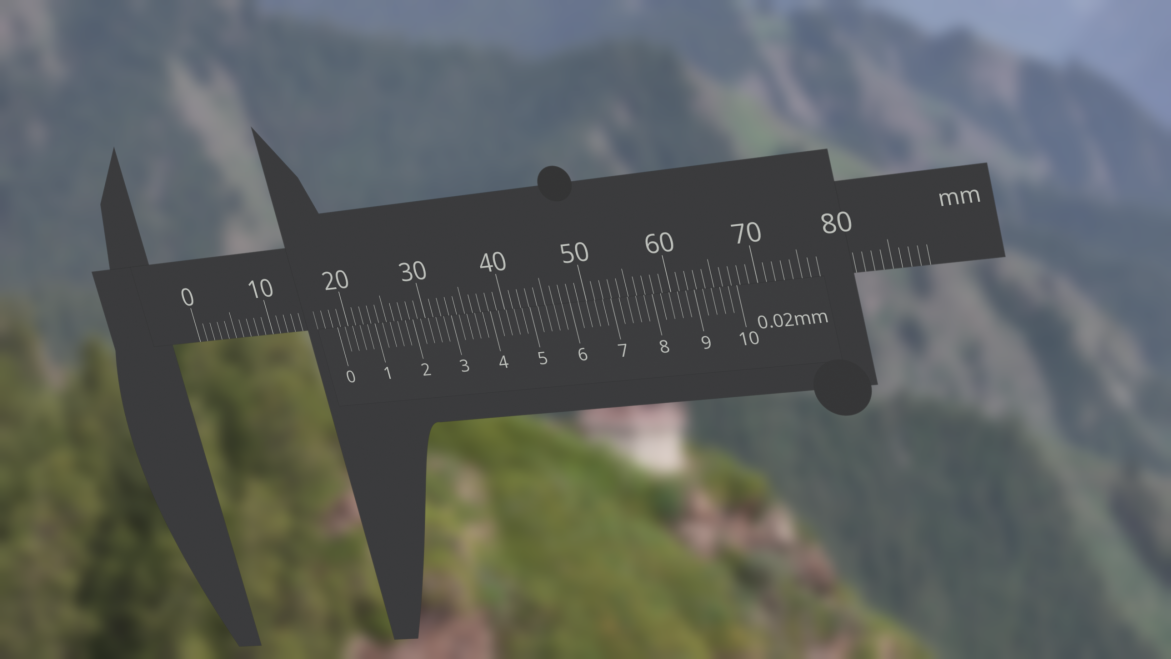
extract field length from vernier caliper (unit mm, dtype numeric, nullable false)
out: 18.6 mm
